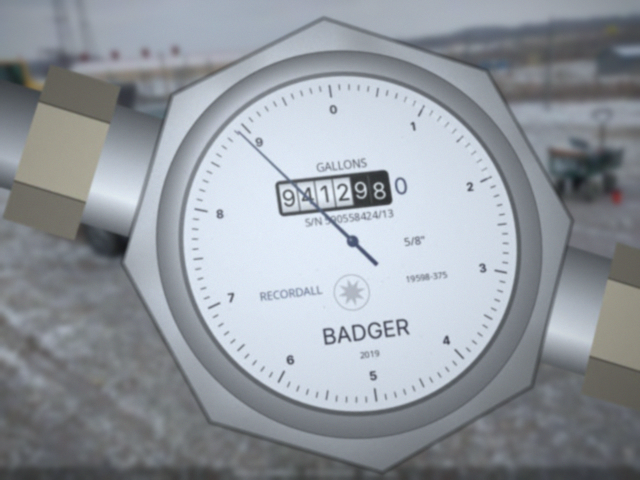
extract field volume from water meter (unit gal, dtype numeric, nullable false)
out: 9412978.9 gal
